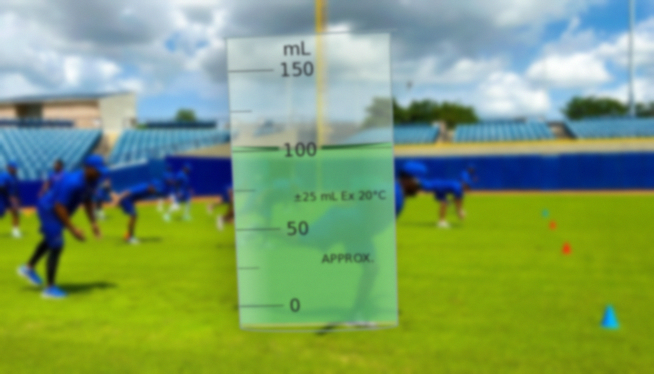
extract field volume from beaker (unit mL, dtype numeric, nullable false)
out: 100 mL
